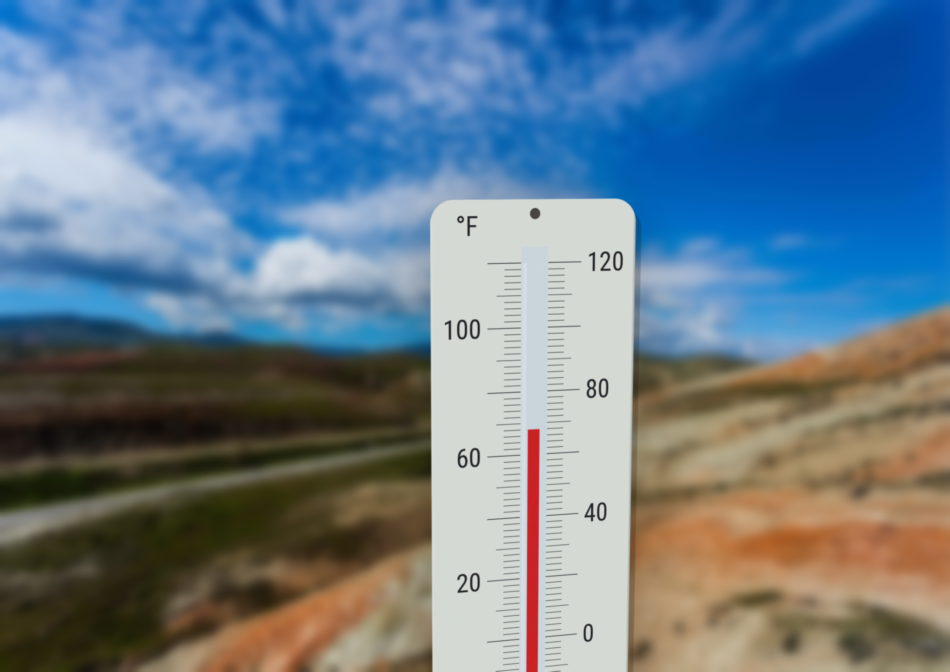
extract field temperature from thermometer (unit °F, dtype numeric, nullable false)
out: 68 °F
